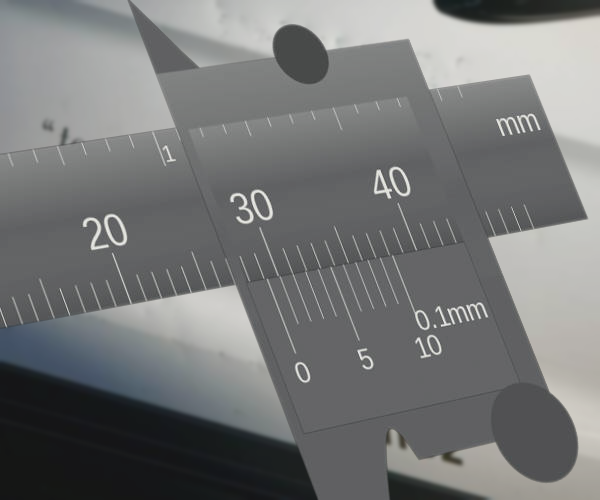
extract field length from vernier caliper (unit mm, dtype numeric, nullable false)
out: 29.2 mm
